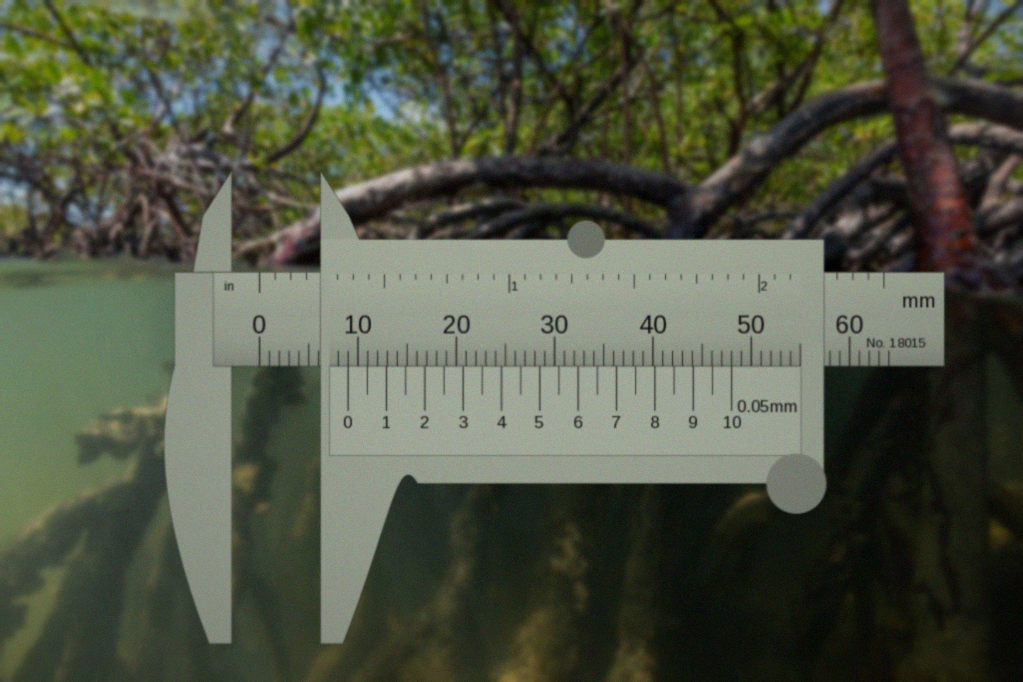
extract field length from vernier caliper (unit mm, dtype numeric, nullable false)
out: 9.0 mm
